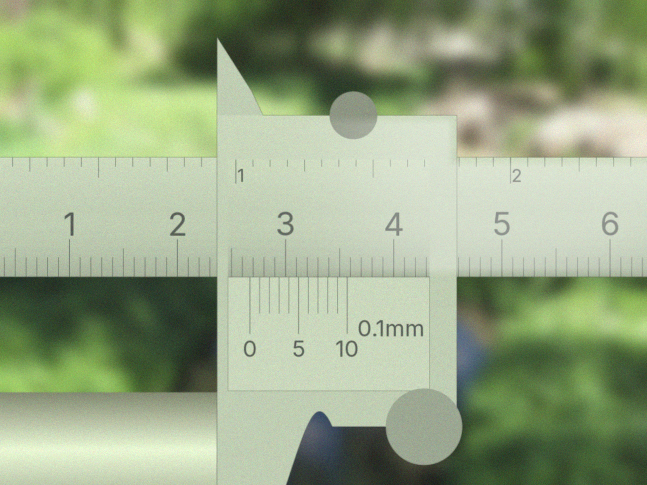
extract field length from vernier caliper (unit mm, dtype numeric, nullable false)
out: 26.7 mm
